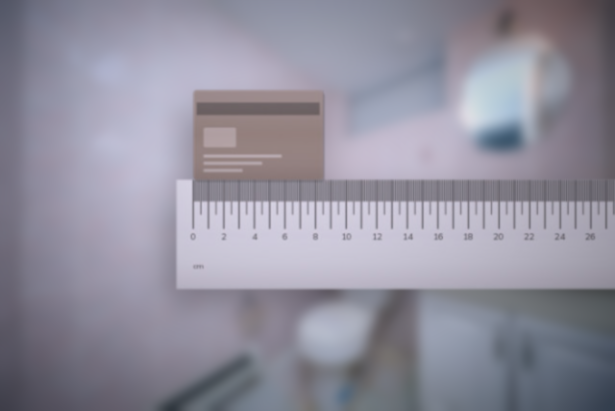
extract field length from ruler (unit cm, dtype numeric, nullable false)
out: 8.5 cm
